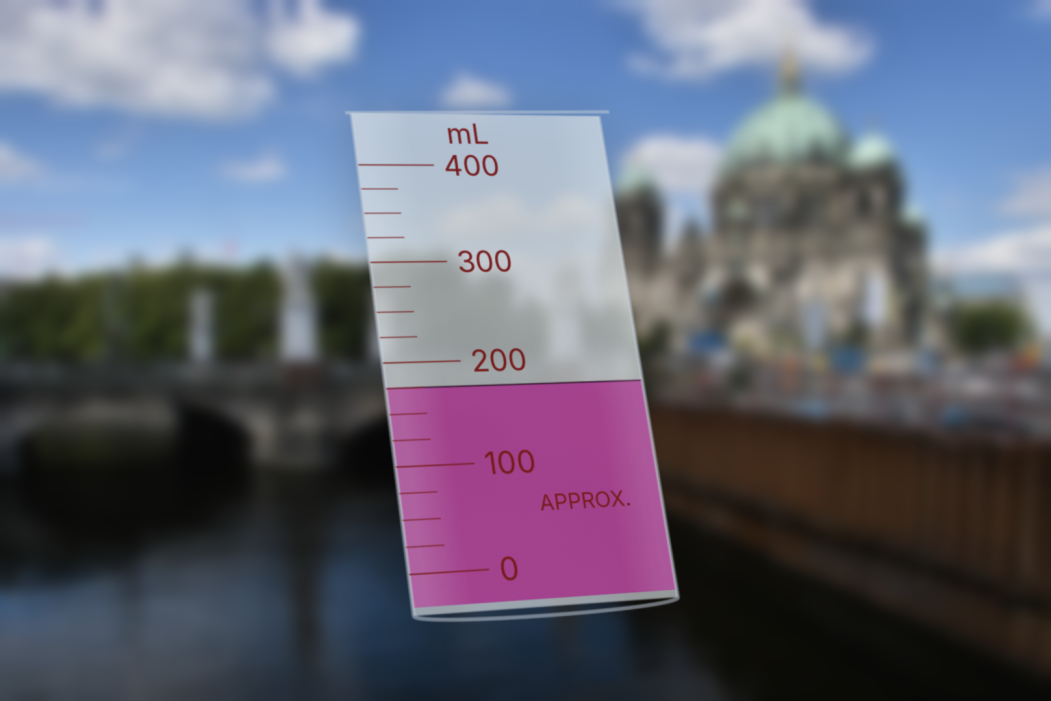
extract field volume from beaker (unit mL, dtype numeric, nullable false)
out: 175 mL
